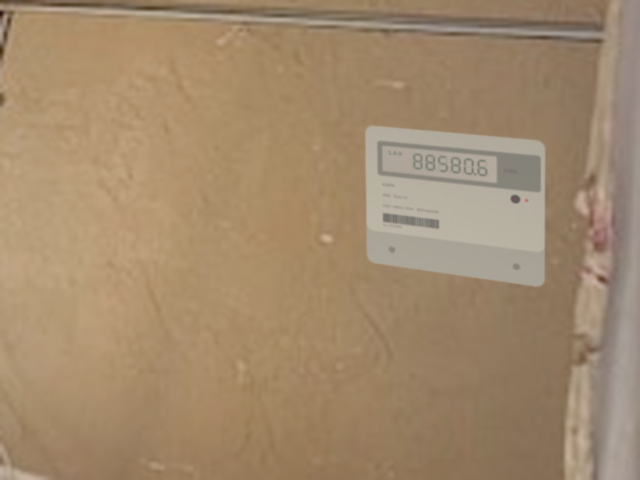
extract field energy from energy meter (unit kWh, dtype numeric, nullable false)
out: 88580.6 kWh
